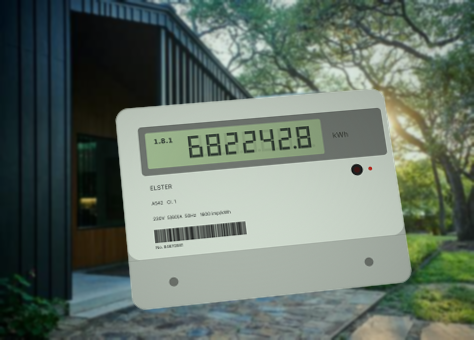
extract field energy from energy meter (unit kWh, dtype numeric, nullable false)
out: 682242.8 kWh
